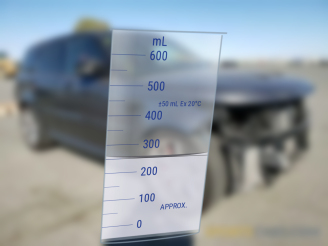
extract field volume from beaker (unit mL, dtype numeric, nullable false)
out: 250 mL
